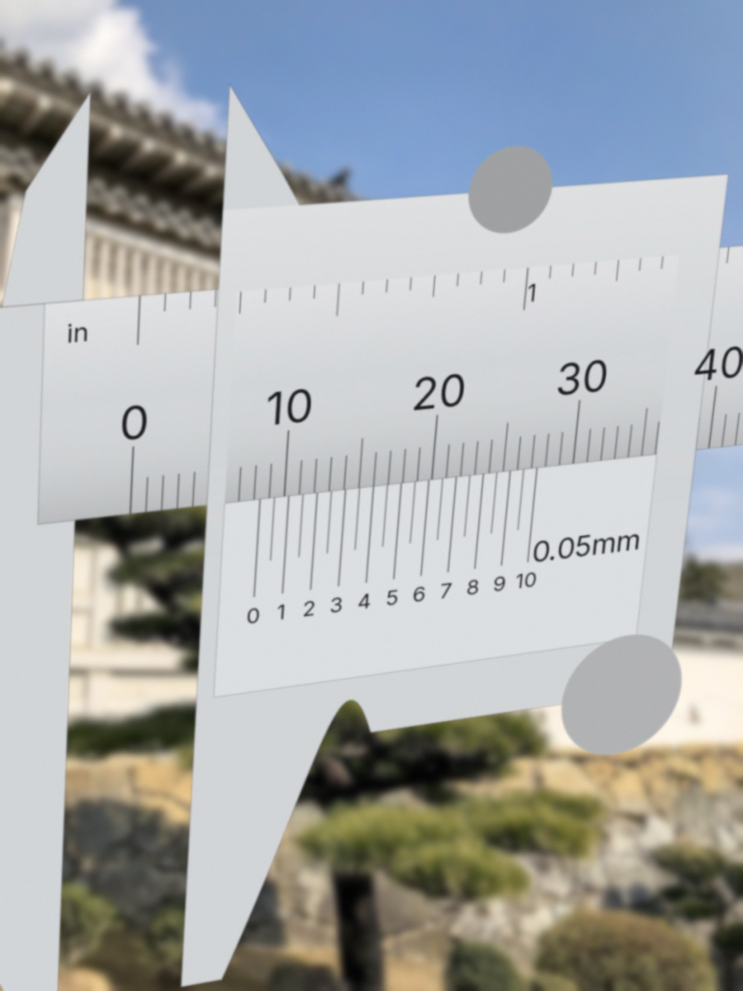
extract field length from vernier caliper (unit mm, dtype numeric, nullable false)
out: 8.4 mm
